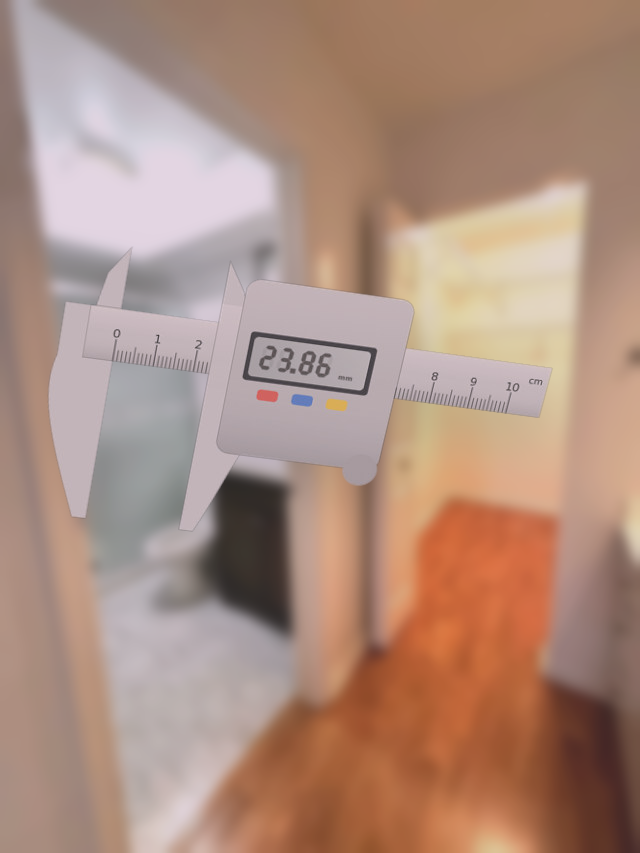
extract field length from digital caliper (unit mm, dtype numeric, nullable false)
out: 23.86 mm
